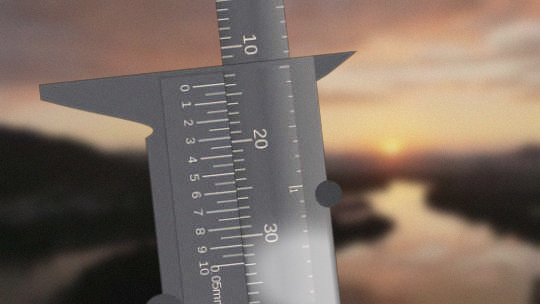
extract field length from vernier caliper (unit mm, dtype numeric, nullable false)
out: 13.8 mm
